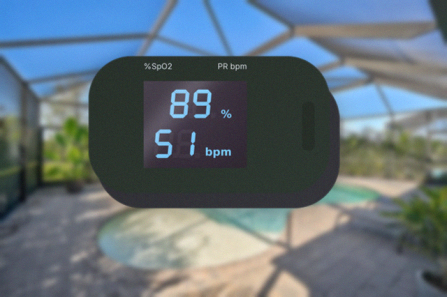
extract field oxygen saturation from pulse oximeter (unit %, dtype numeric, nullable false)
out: 89 %
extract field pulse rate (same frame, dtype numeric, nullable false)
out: 51 bpm
